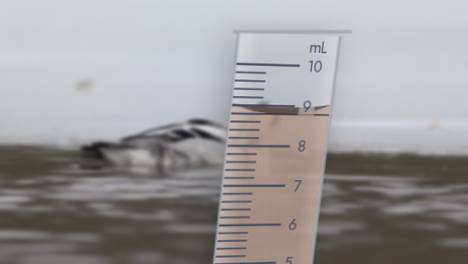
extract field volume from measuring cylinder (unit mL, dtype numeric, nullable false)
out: 8.8 mL
